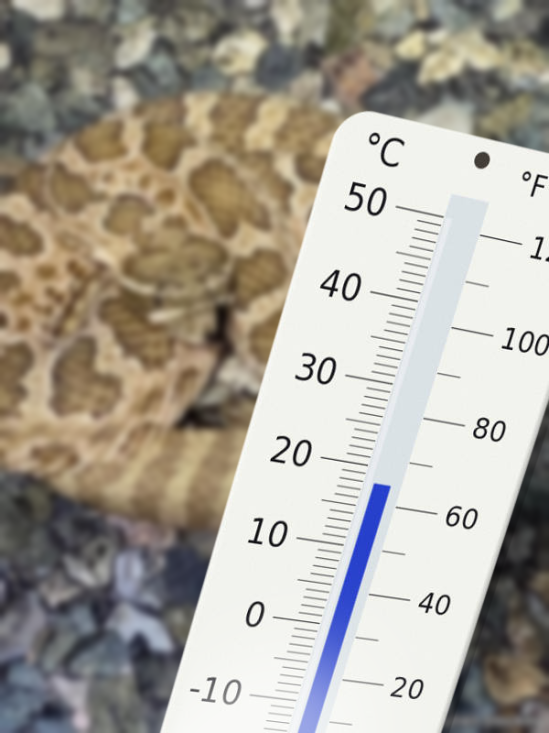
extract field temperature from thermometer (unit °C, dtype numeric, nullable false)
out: 18 °C
